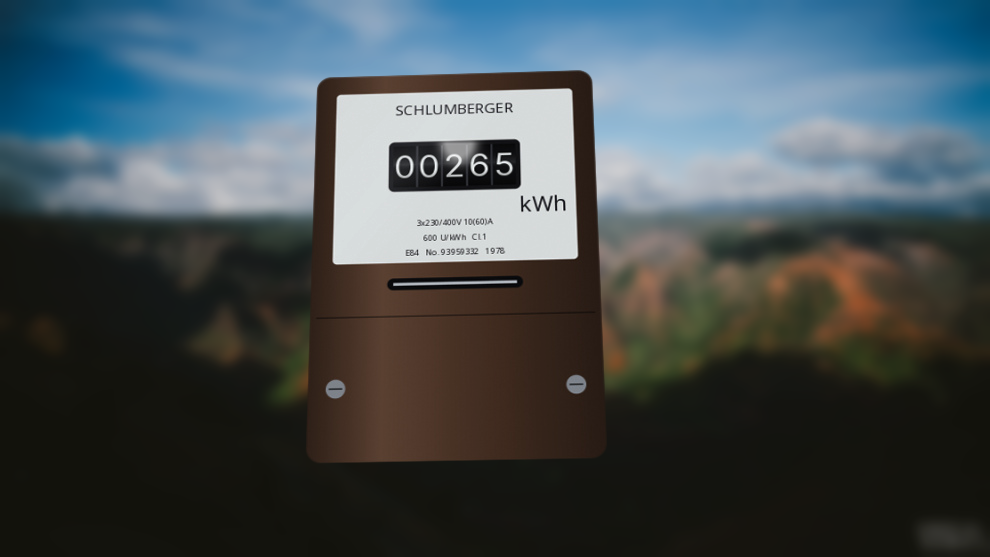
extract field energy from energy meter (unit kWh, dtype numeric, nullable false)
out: 265 kWh
